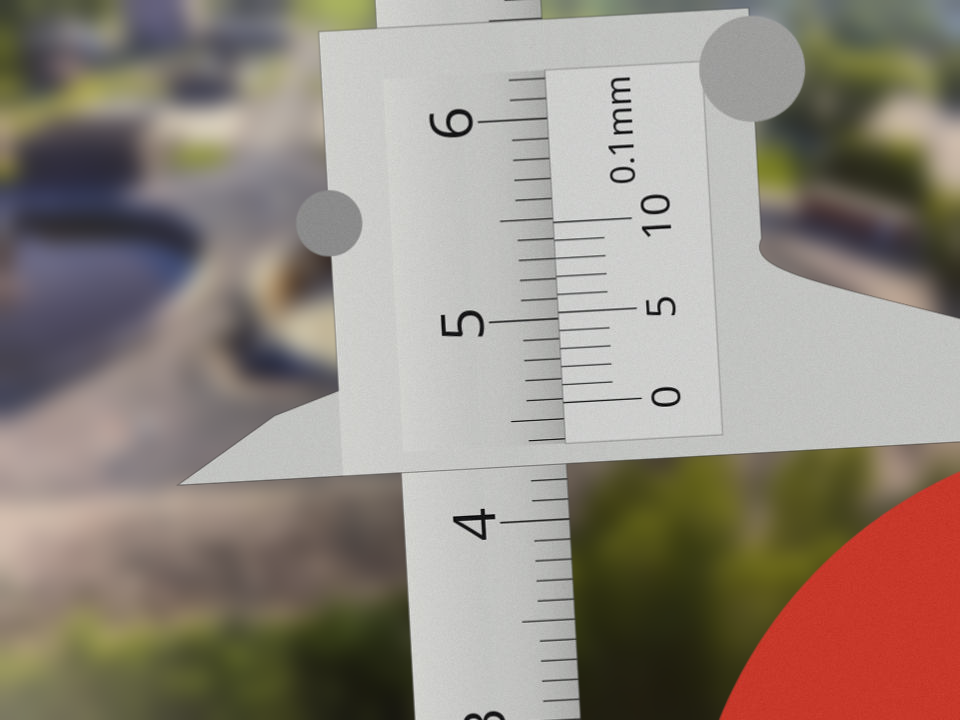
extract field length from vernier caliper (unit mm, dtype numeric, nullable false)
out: 45.8 mm
